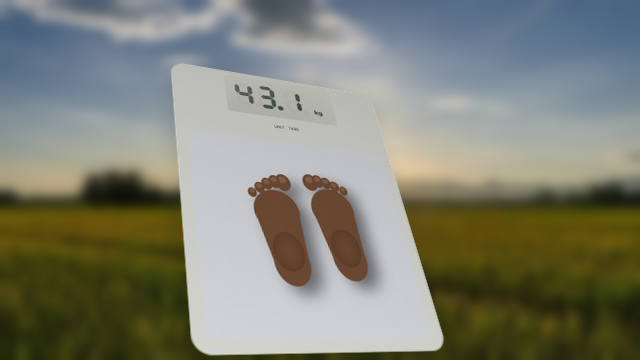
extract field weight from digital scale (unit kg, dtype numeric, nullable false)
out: 43.1 kg
